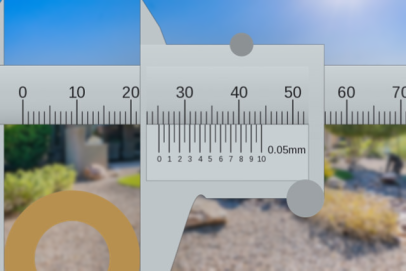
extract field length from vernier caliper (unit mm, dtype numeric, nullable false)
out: 25.2 mm
